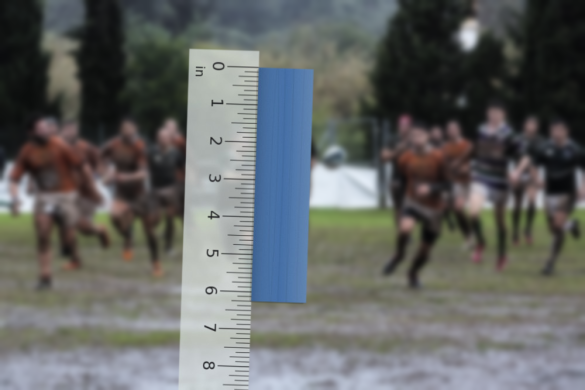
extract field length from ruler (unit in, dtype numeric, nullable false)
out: 6.25 in
